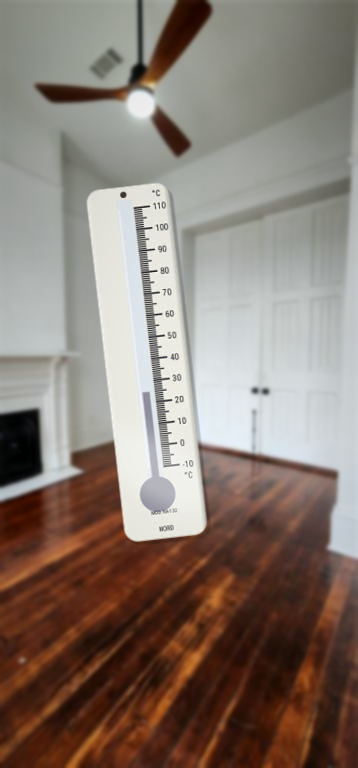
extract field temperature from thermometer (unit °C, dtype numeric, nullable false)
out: 25 °C
